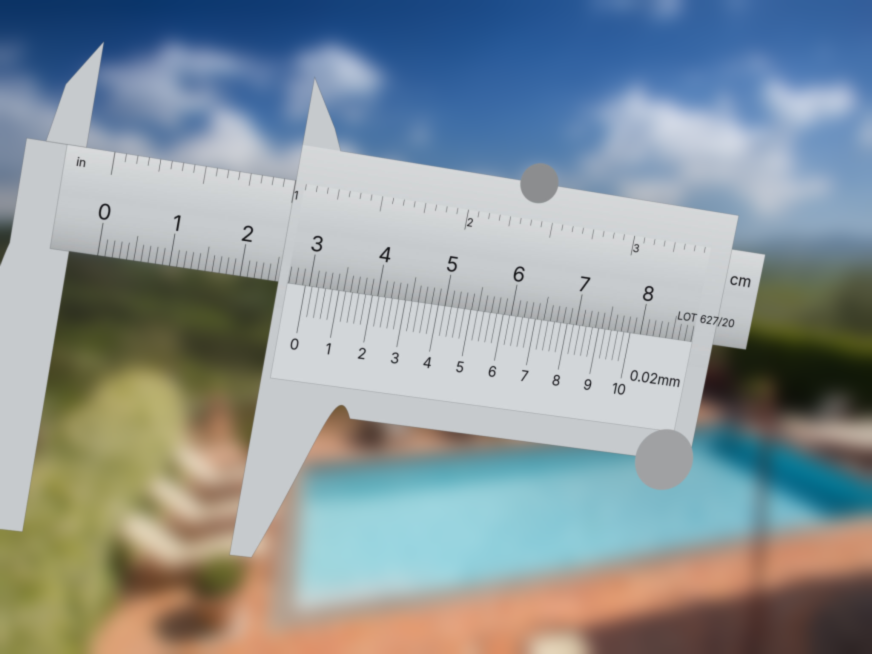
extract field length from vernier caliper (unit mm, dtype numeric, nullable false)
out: 29.4 mm
